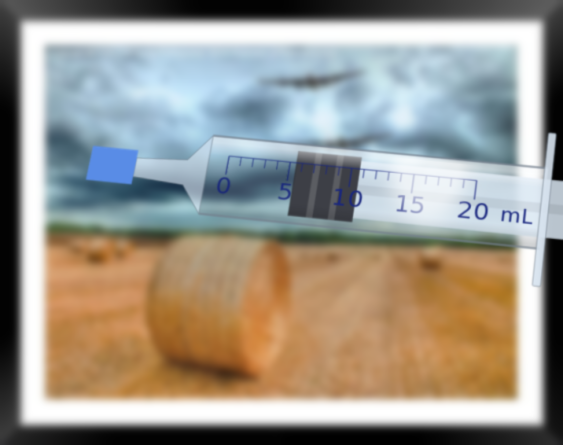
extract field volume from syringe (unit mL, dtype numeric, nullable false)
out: 5.5 mL
